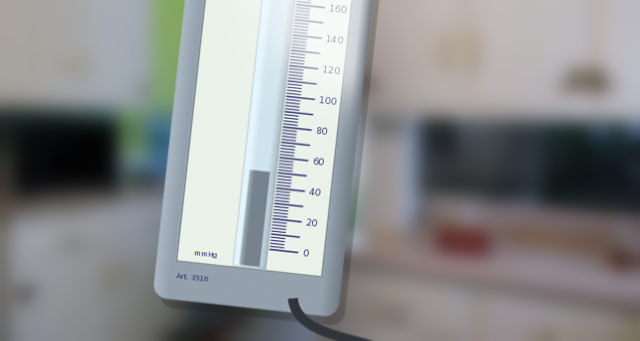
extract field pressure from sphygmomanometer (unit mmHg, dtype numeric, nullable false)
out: 50 mmHg
